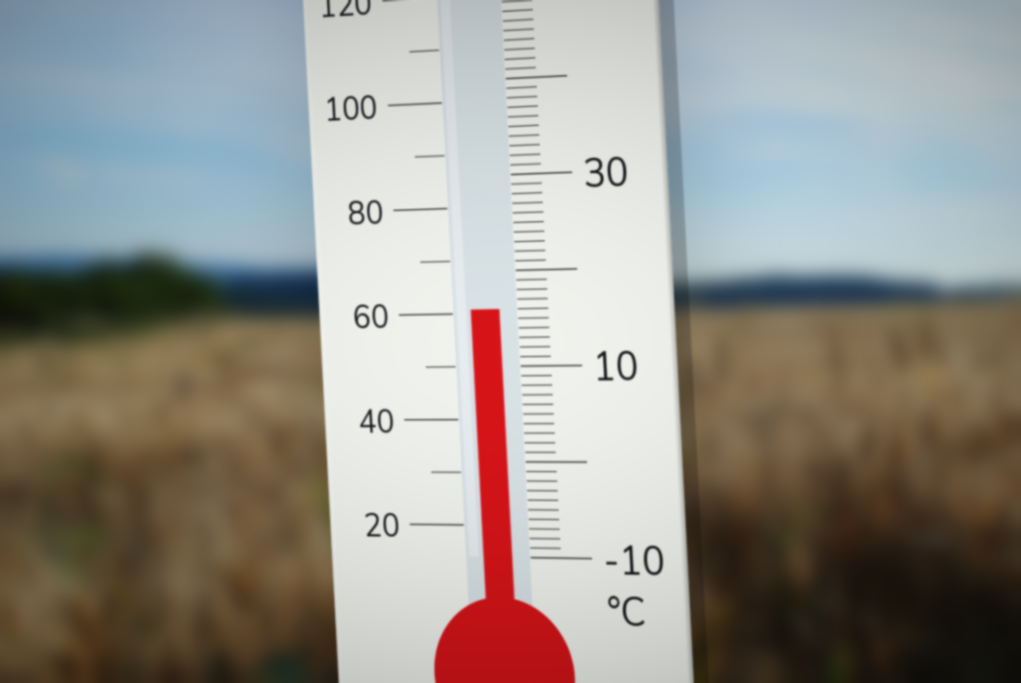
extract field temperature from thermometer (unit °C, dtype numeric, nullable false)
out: 16 °C
